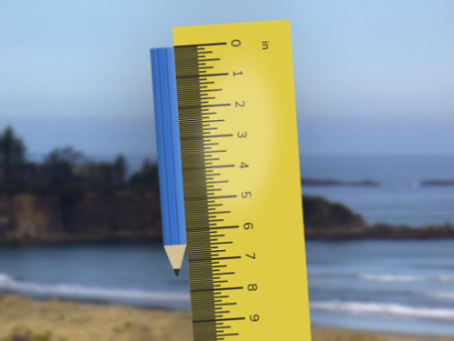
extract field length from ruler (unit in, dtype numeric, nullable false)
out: 7.5 in
